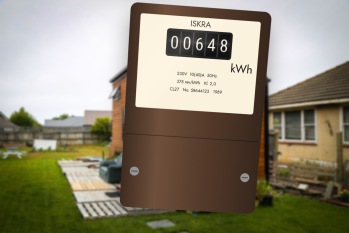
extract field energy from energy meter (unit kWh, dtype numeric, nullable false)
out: 648 kWh
